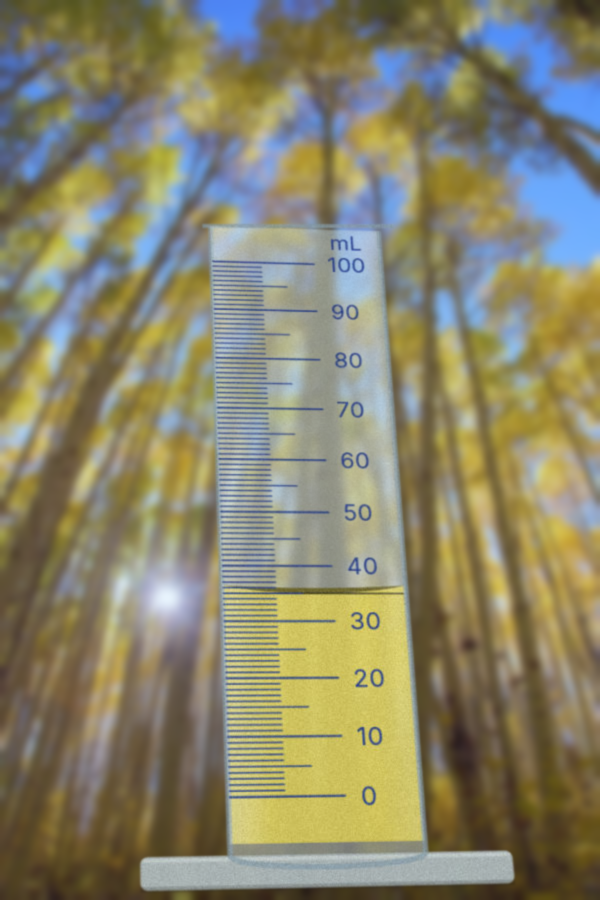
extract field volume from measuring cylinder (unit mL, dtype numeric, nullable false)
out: 35 mL
